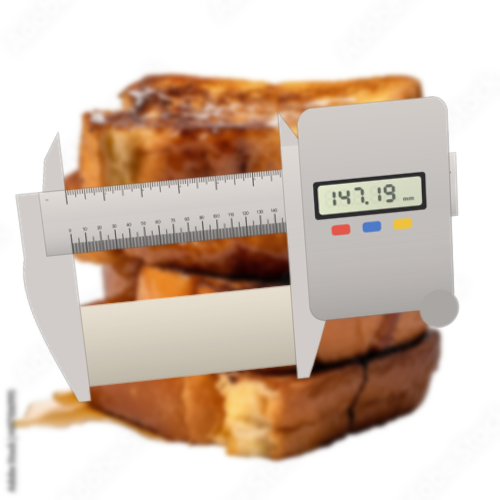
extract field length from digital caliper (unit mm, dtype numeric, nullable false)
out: 147.19 mm
